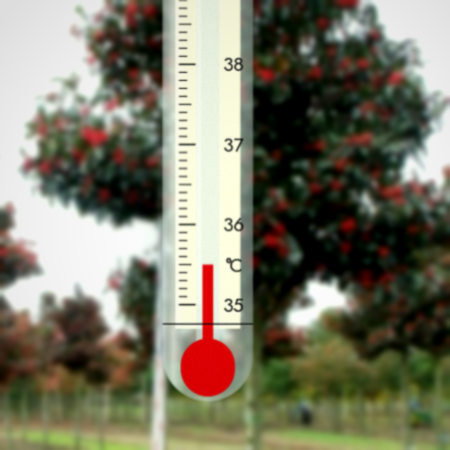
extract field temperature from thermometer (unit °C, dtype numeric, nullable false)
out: 35.5 °C
